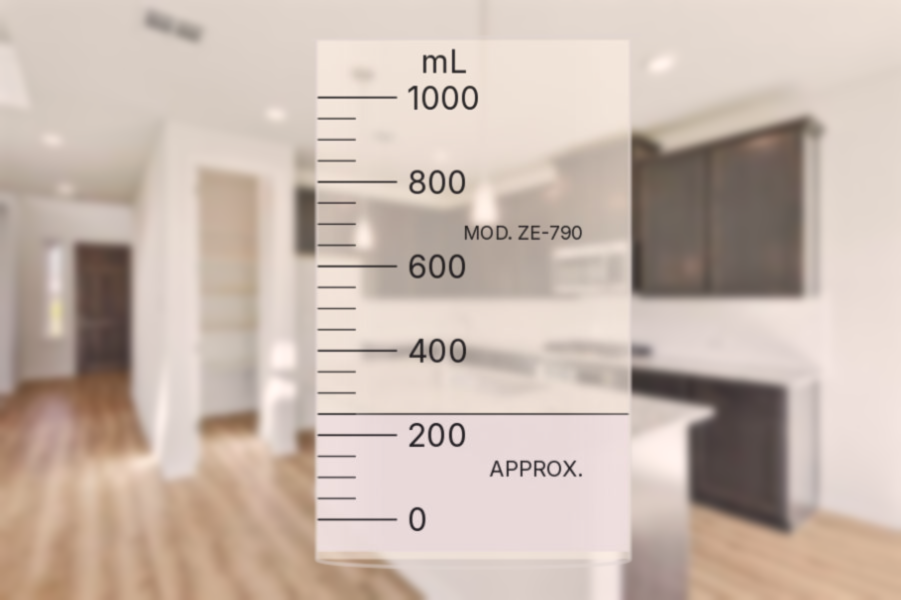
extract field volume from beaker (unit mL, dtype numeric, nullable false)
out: 250 mL
